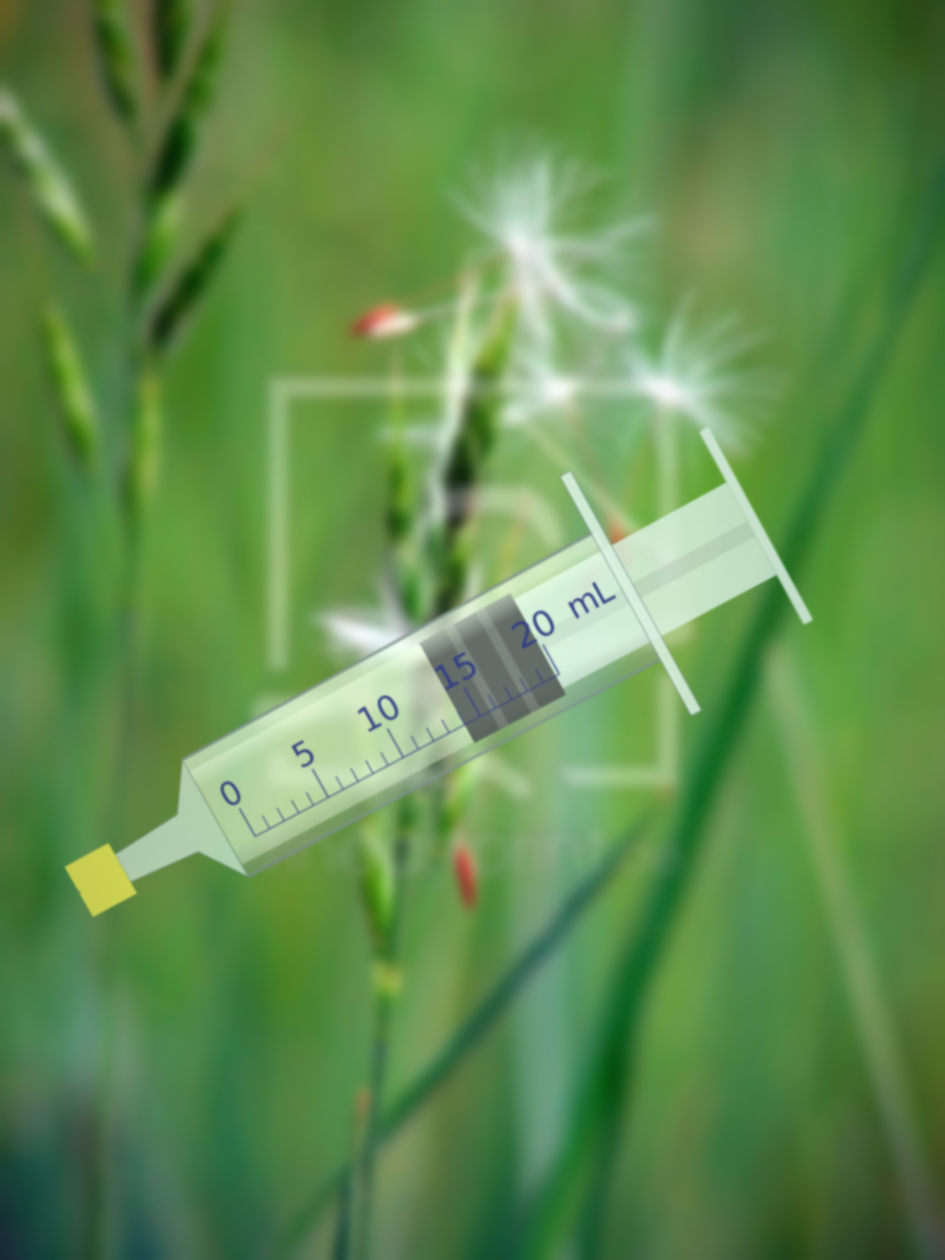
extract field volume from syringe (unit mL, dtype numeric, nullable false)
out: 14 mL
